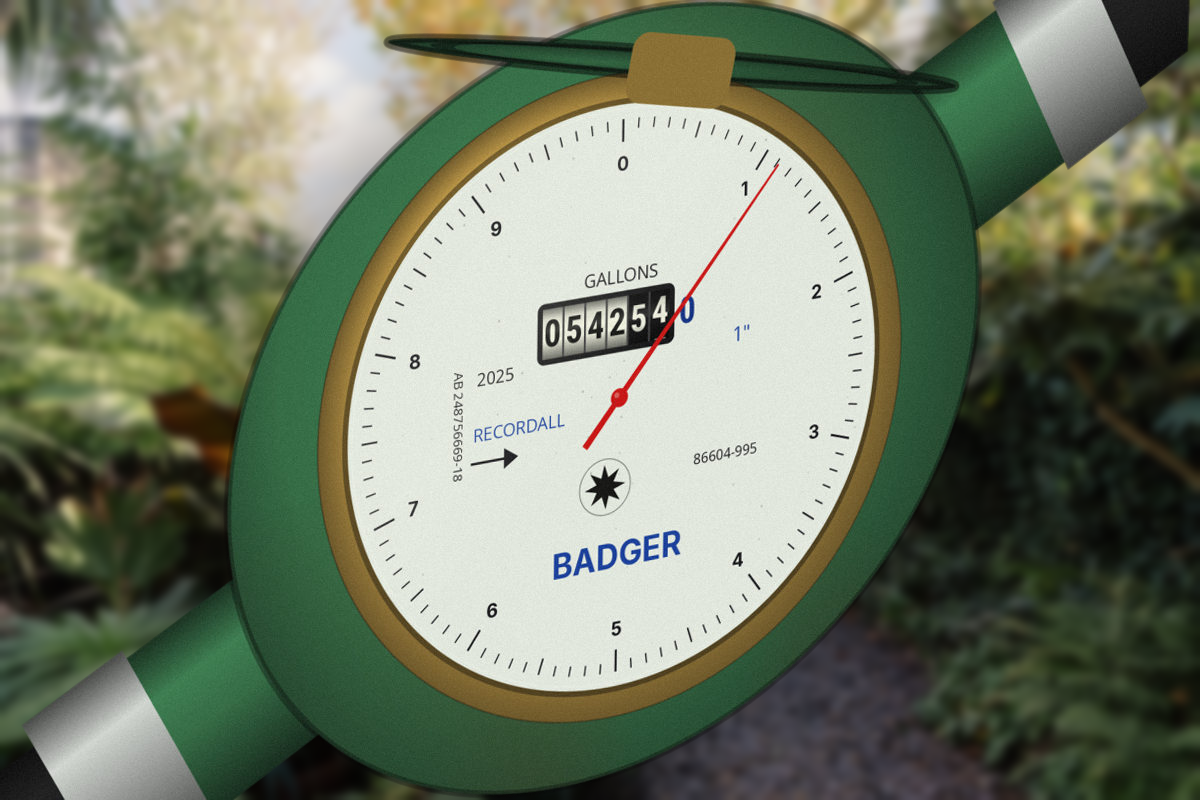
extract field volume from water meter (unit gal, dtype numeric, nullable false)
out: 542541.1 gal
